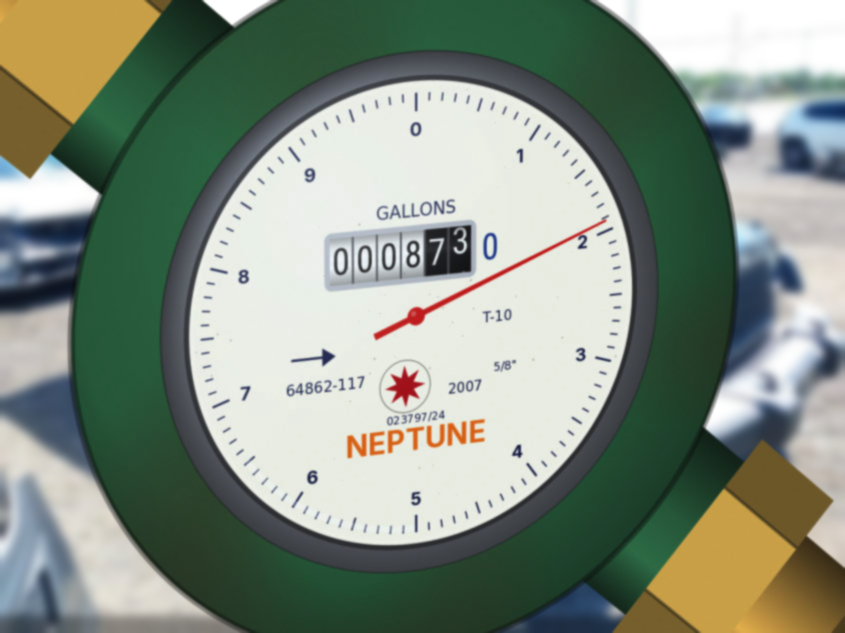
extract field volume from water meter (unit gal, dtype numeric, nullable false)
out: 8731.9 gal
